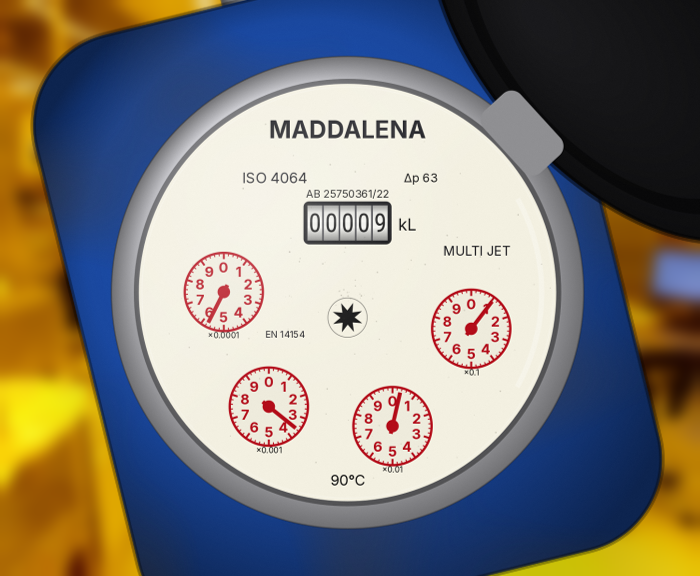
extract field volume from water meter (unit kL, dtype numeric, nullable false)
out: 9.1035 kL
